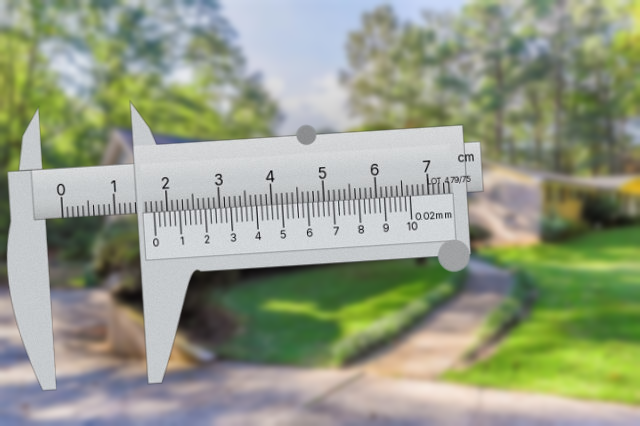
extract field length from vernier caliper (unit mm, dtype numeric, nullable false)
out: 17.5 mm
